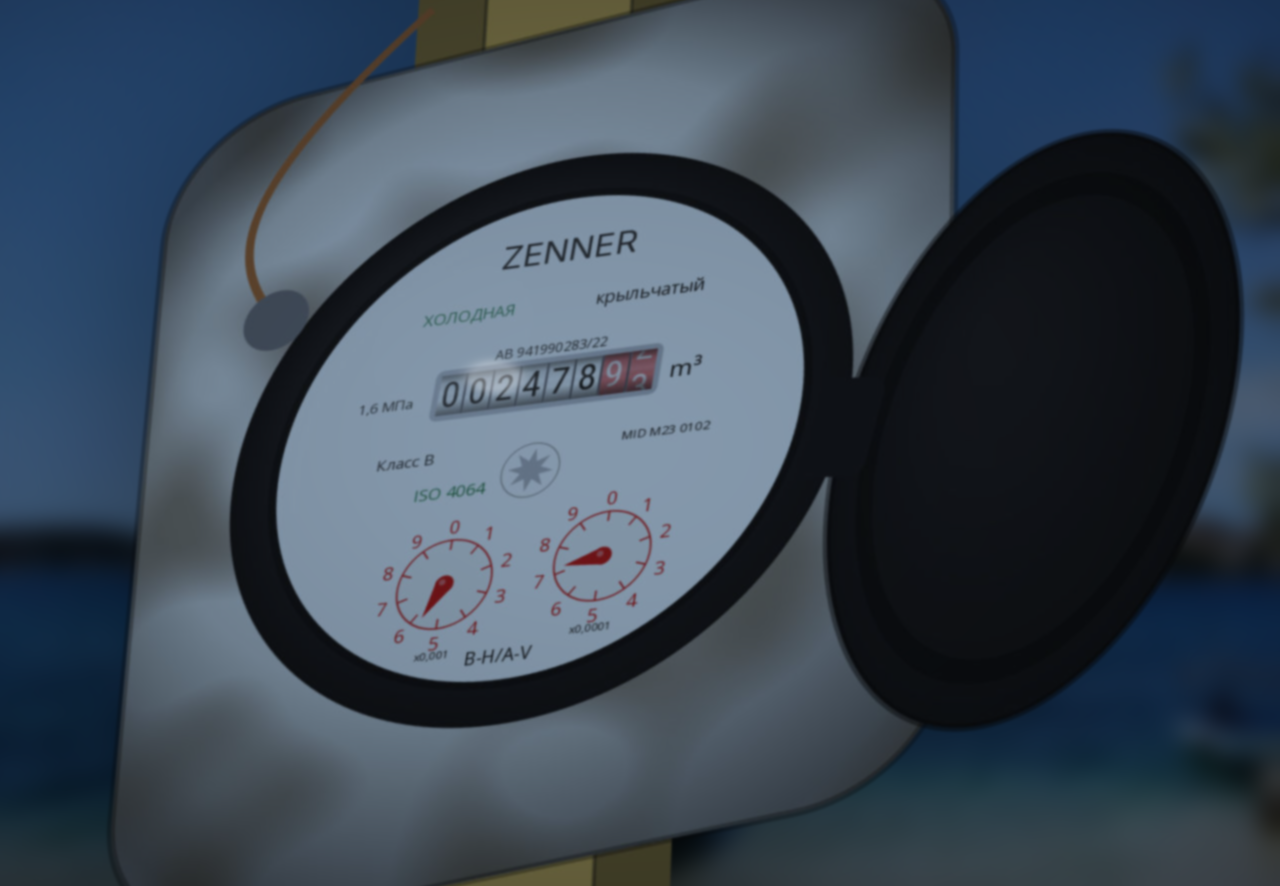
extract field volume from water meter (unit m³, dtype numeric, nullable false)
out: 2478.9257 m³
